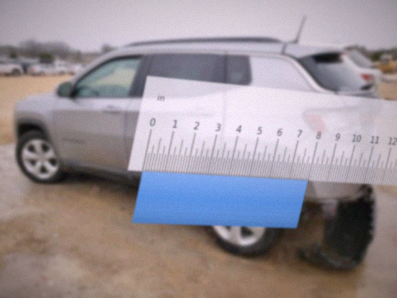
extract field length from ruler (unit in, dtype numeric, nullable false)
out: 8 in
